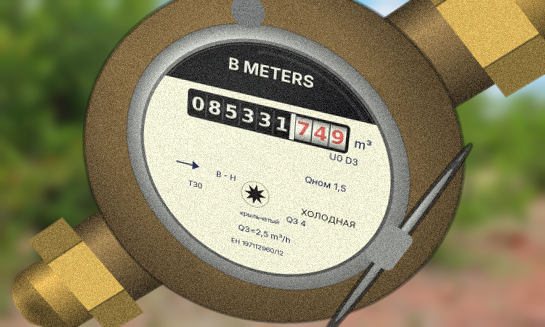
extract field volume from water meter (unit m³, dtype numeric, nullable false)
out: 85331.749 m³
